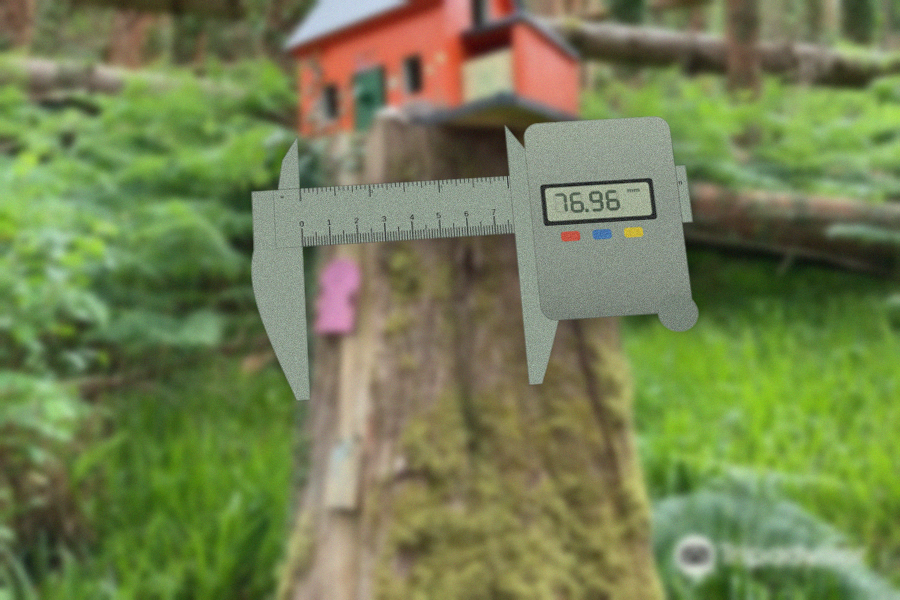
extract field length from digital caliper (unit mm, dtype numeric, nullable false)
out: 76.96 mm
